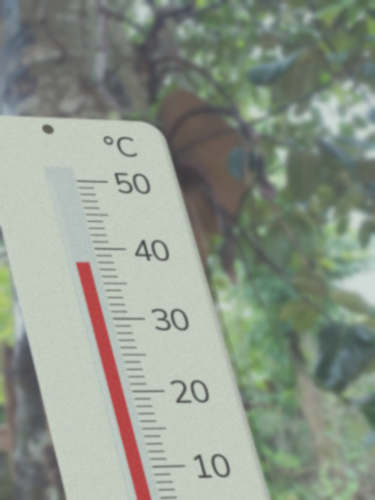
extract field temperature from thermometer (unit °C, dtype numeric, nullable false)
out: 38 °C
